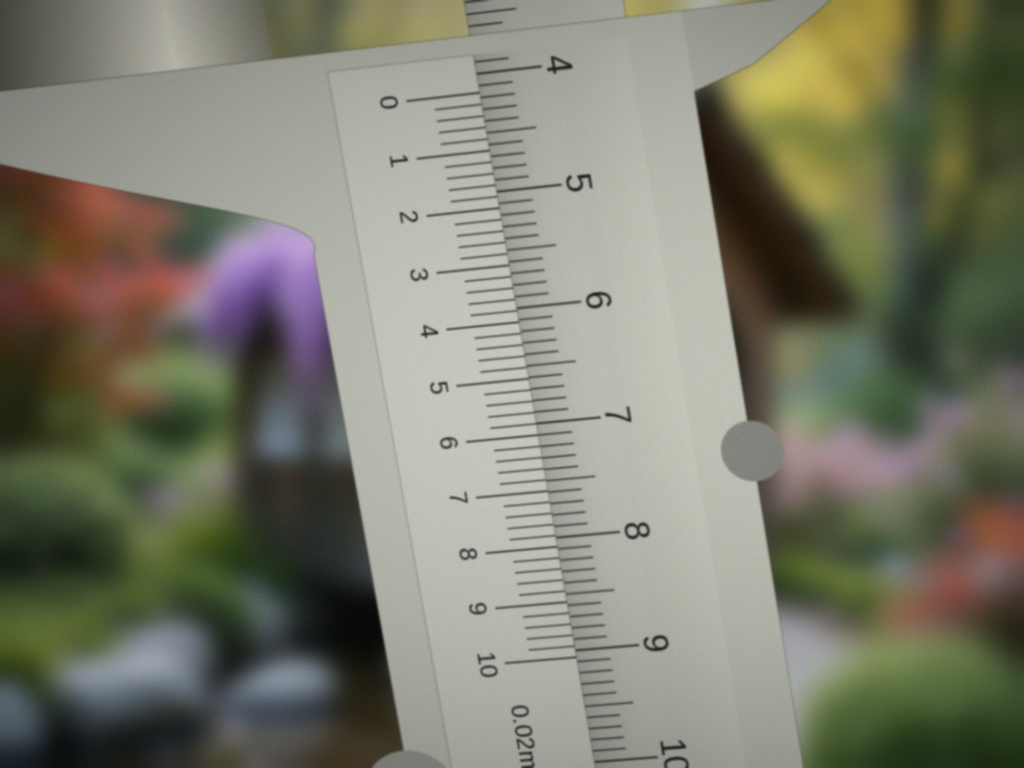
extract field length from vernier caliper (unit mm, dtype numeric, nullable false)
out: 41.6 mm
